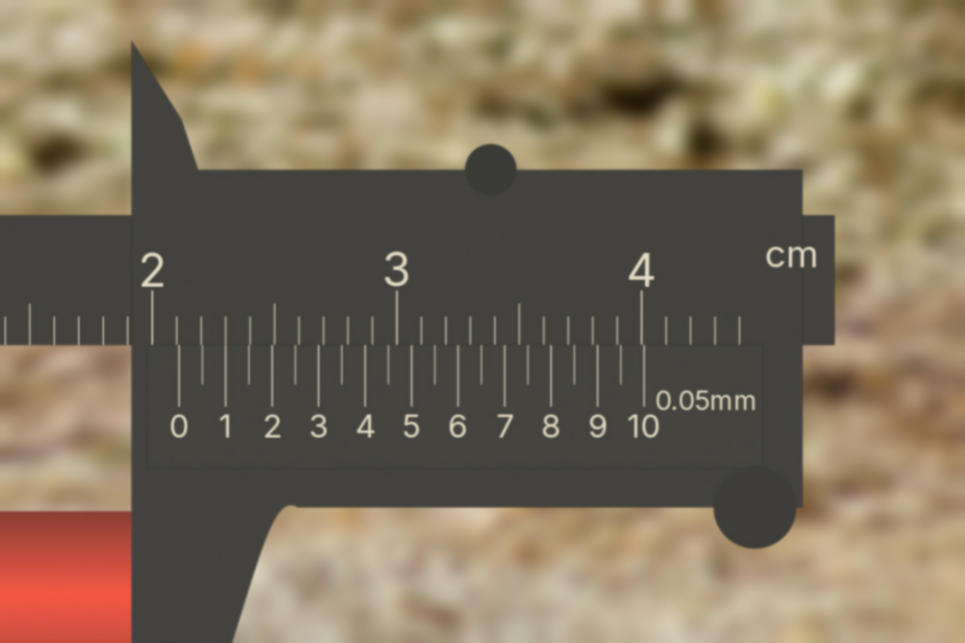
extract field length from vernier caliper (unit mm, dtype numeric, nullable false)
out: 21.1 mm
